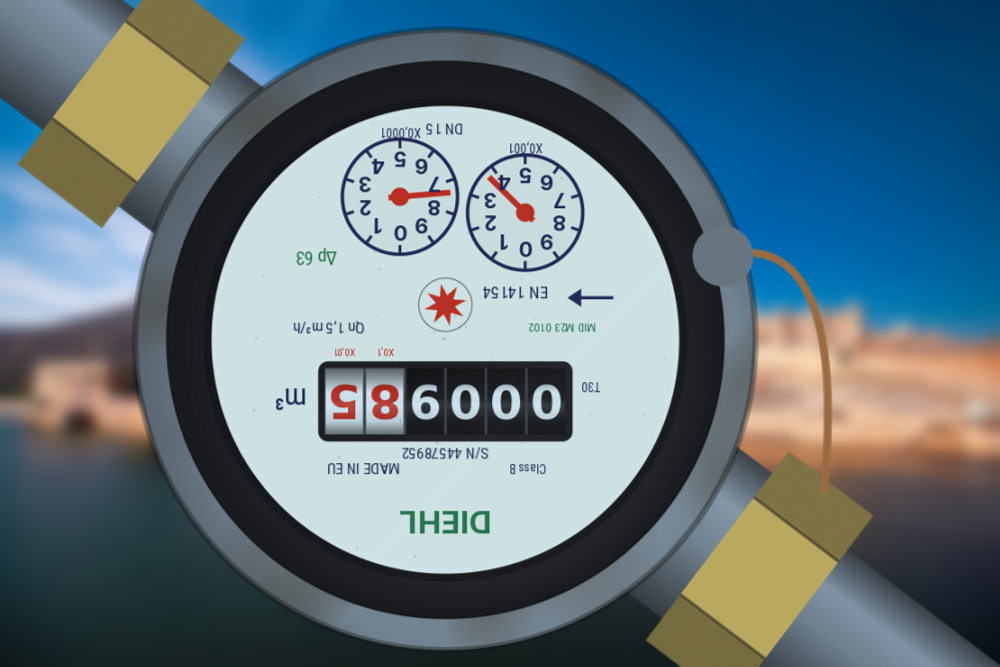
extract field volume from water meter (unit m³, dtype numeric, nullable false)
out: 9.8537 m³
